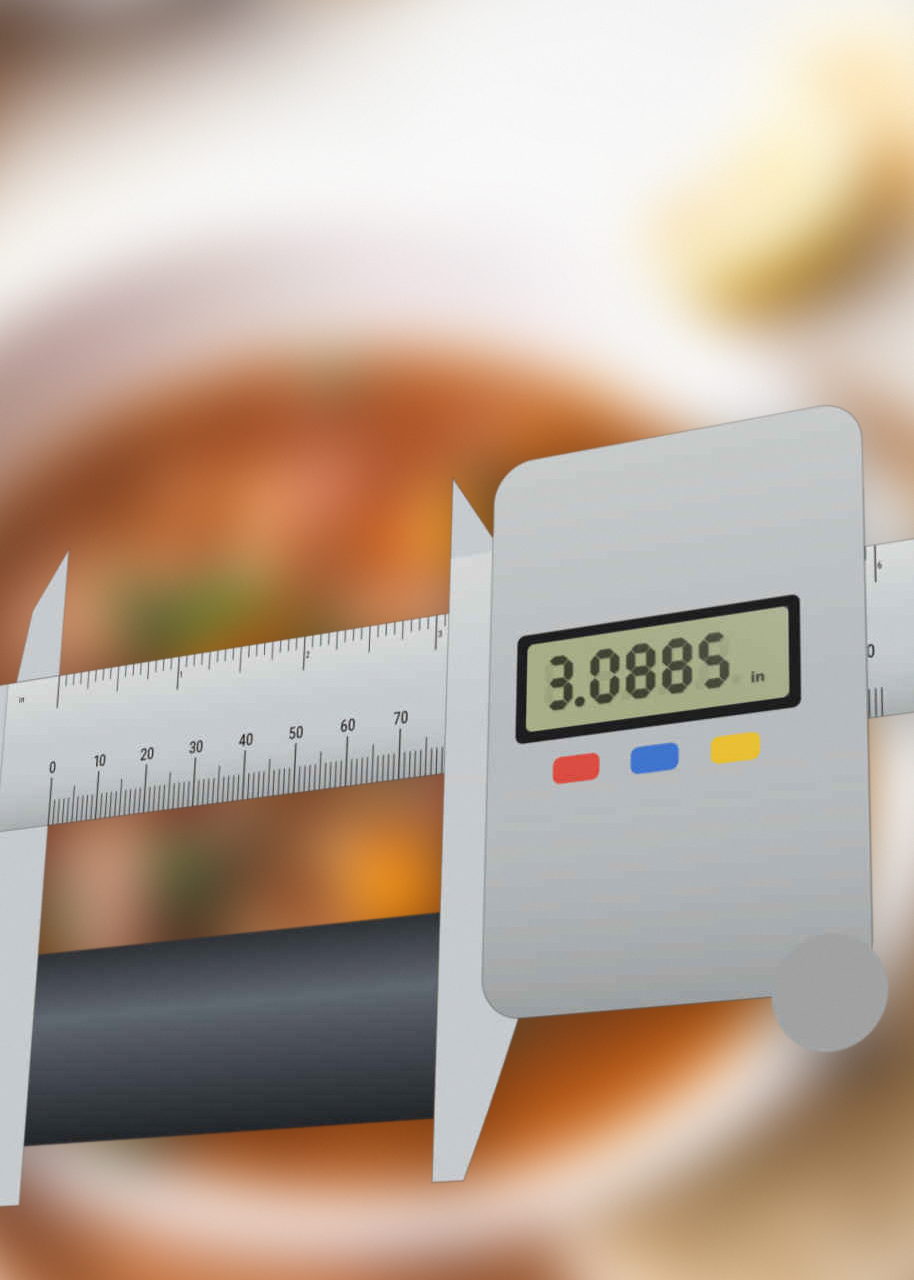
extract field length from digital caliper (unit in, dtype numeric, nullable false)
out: 3.0885 in
